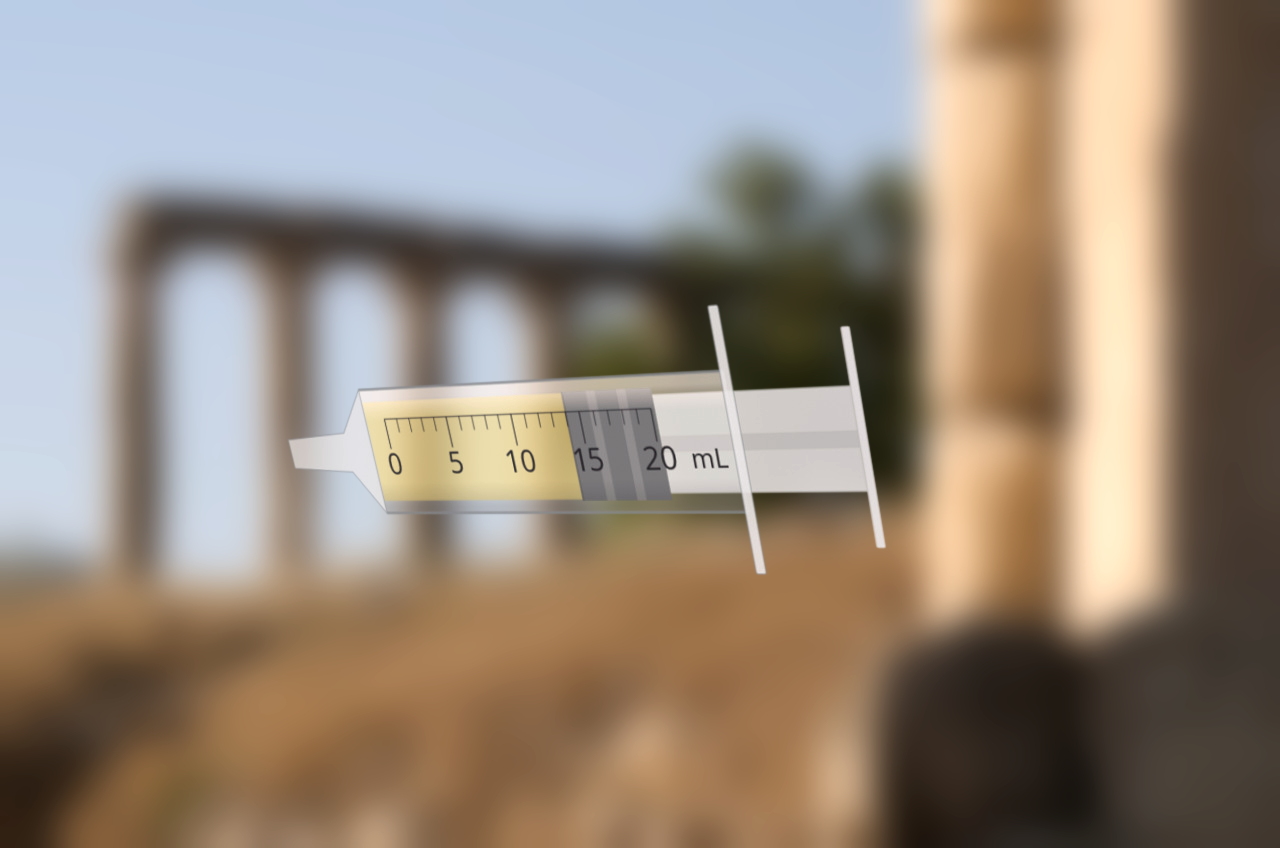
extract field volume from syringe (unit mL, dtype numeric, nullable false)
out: 14 mL
